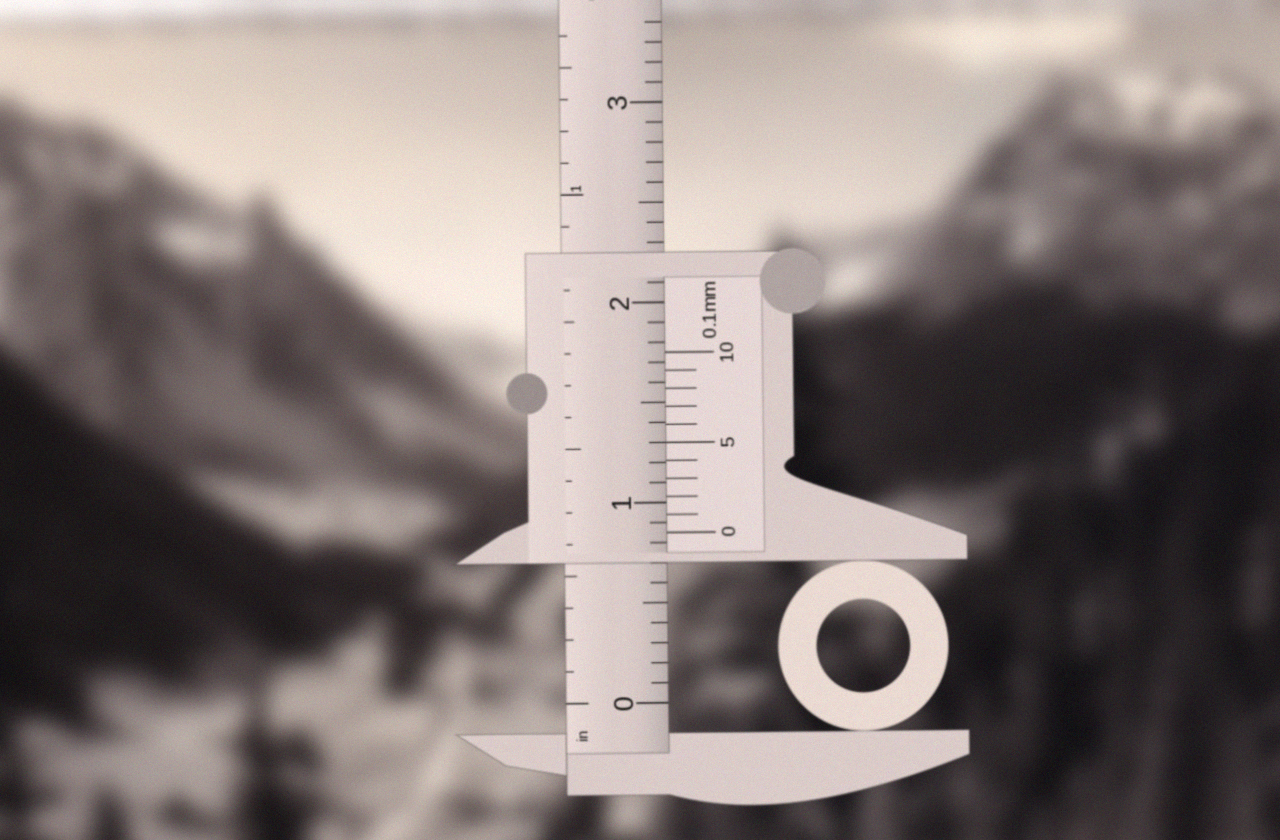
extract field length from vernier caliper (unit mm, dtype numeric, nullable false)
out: 8.5 mm
